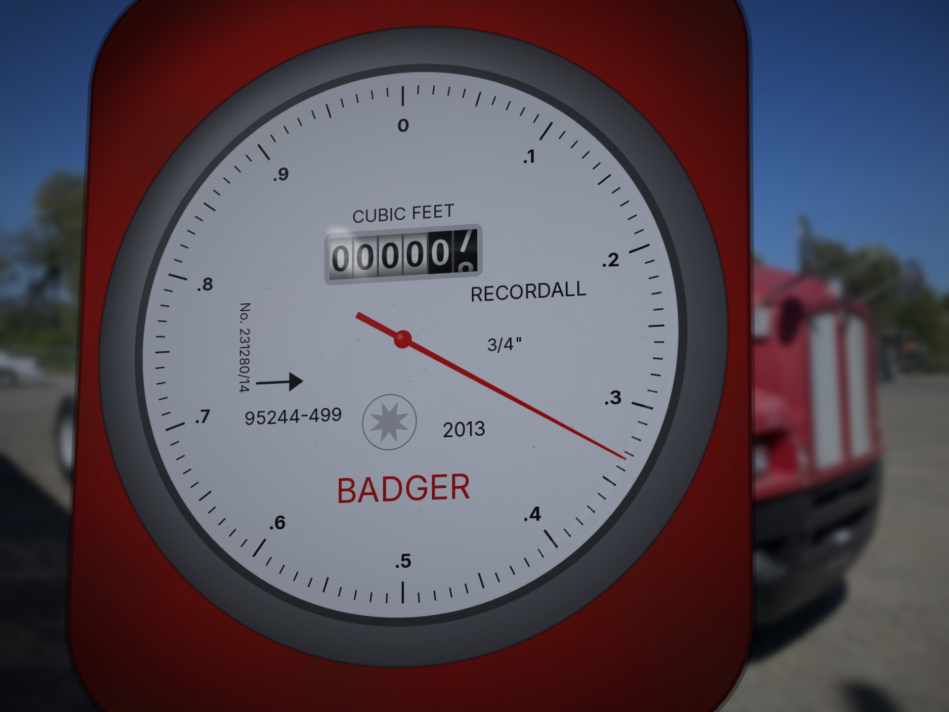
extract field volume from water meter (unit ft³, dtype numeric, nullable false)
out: 7.33 ft³
